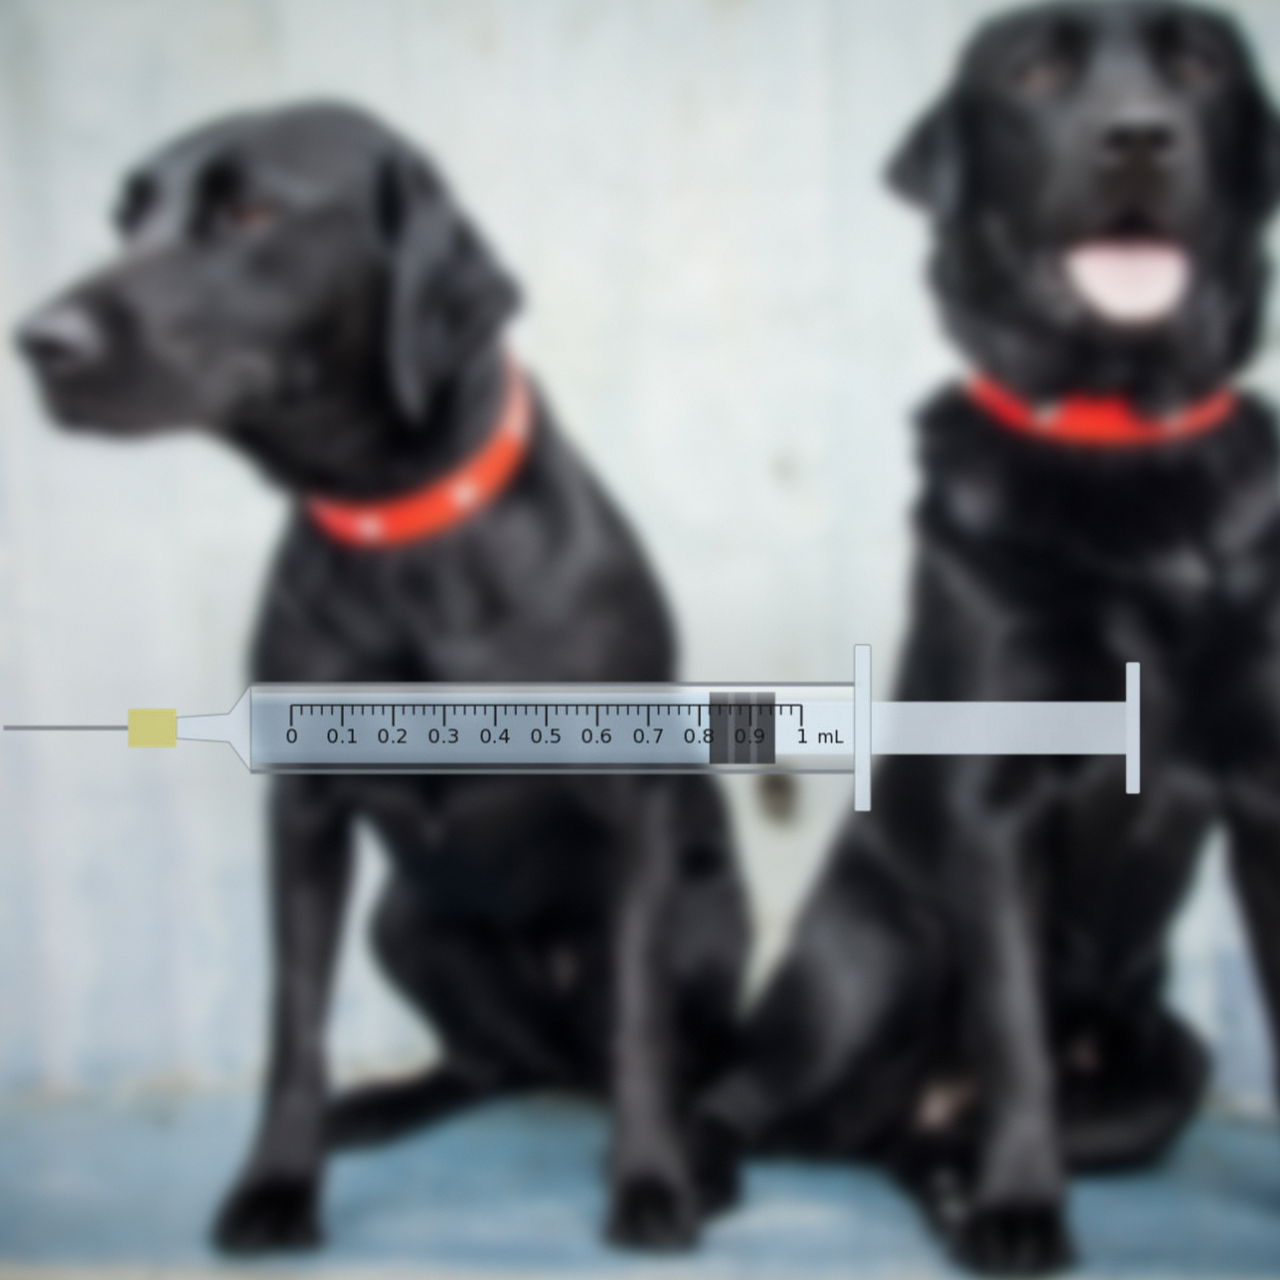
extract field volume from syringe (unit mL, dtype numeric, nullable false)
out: 0.82 mL
